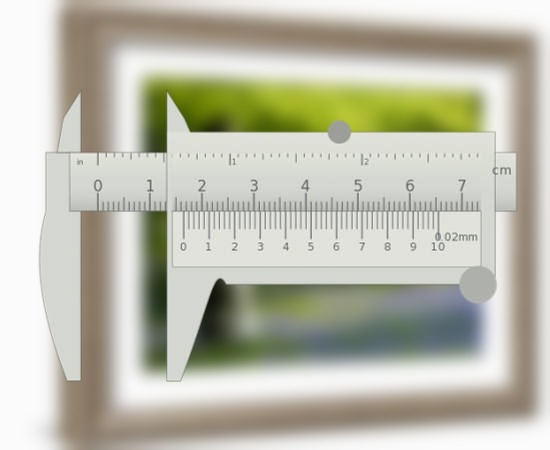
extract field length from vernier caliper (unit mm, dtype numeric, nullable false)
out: 16.5 mm
